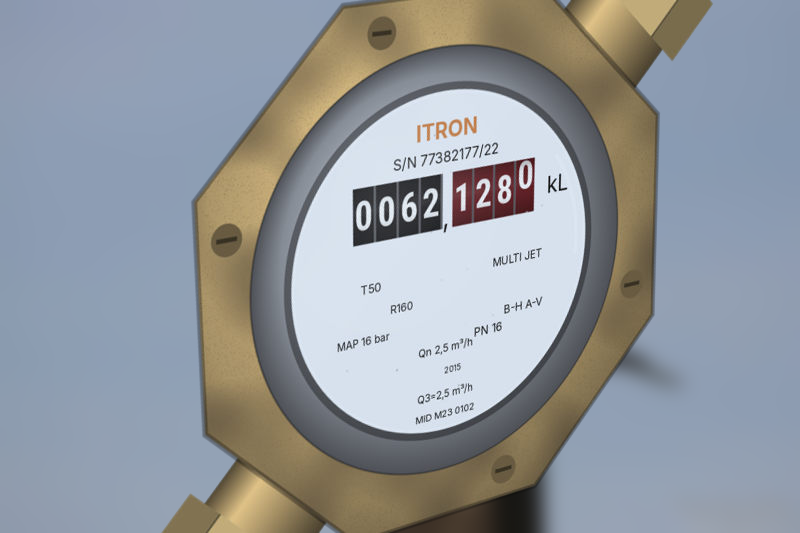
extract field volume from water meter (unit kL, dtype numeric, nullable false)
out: 62.1280 kL
